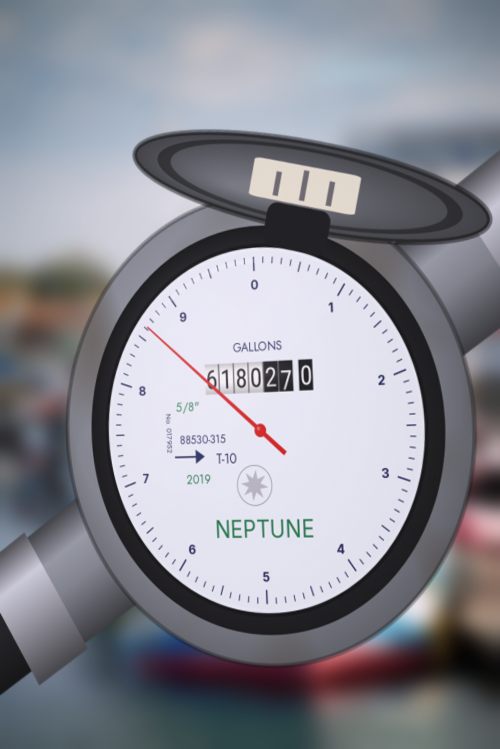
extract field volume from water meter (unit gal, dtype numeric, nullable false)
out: 6180268.6 gal
